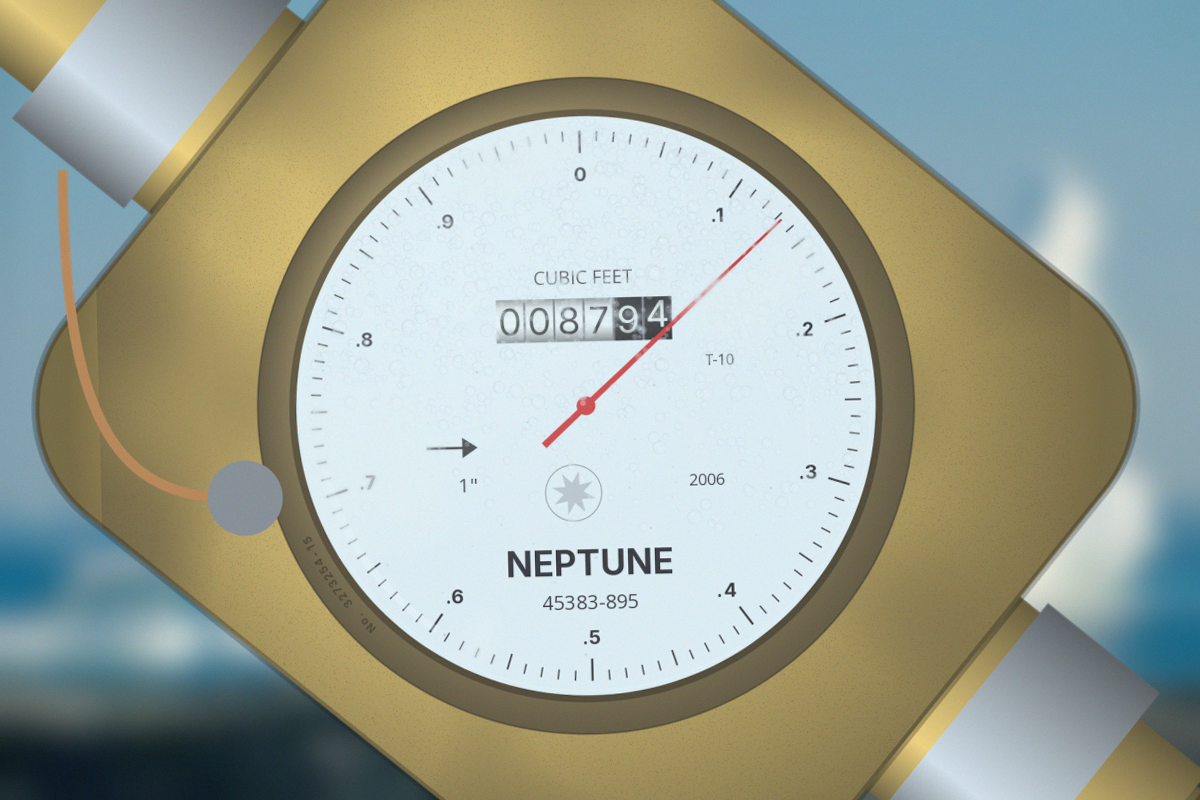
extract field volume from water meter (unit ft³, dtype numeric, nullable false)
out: 8794.13 ft³
